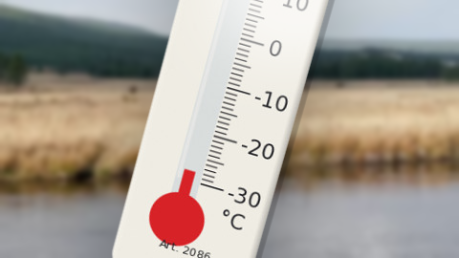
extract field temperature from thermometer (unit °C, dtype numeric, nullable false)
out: -28 °C
